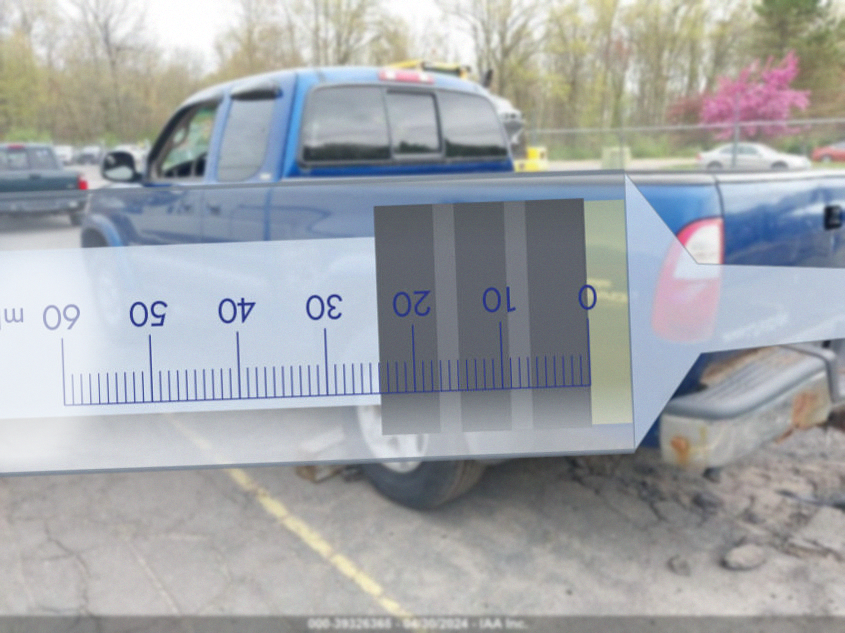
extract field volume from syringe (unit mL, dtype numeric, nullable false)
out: 0 mL
